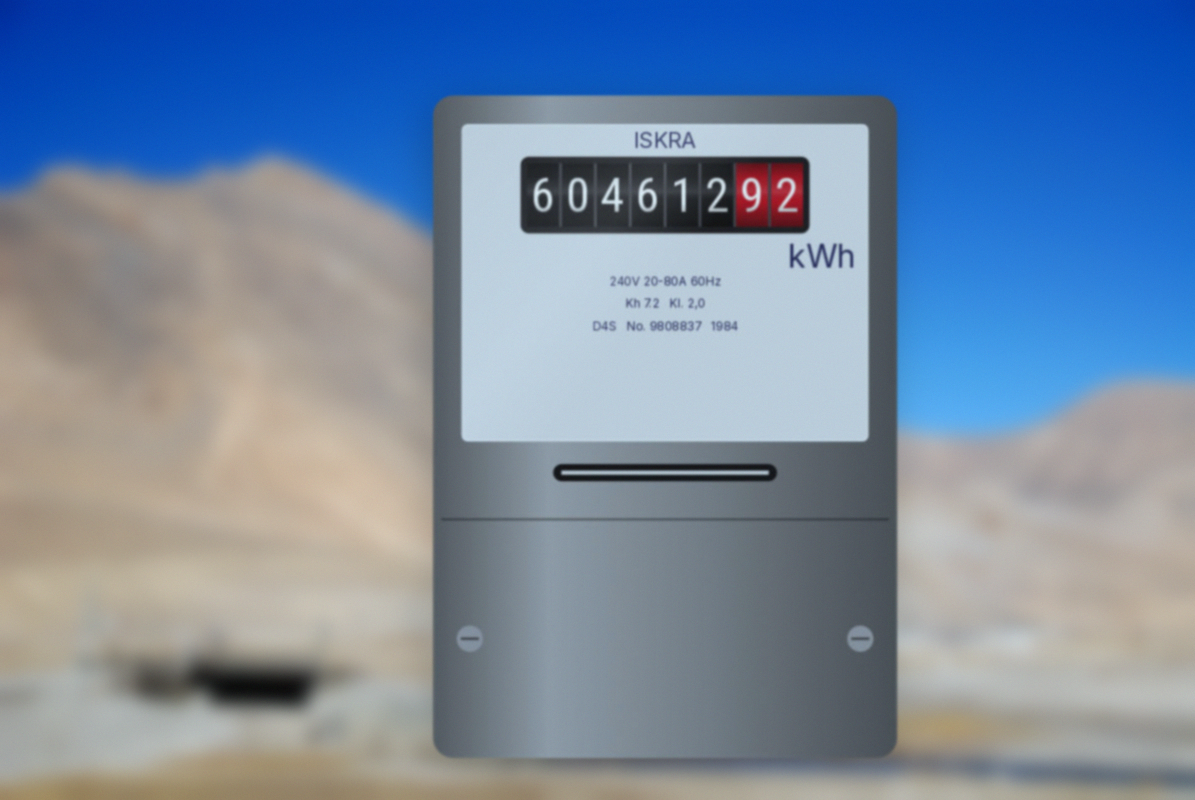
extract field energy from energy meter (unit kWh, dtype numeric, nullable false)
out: 604612.92 kWh
